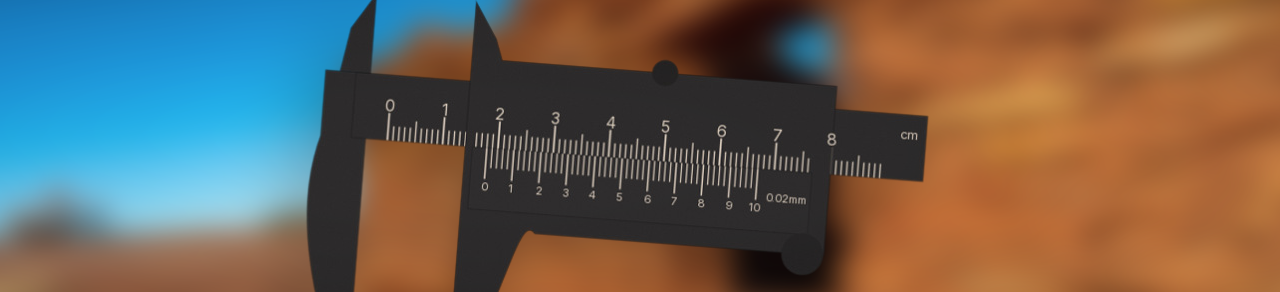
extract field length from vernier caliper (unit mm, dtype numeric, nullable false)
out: 18.0 mm
